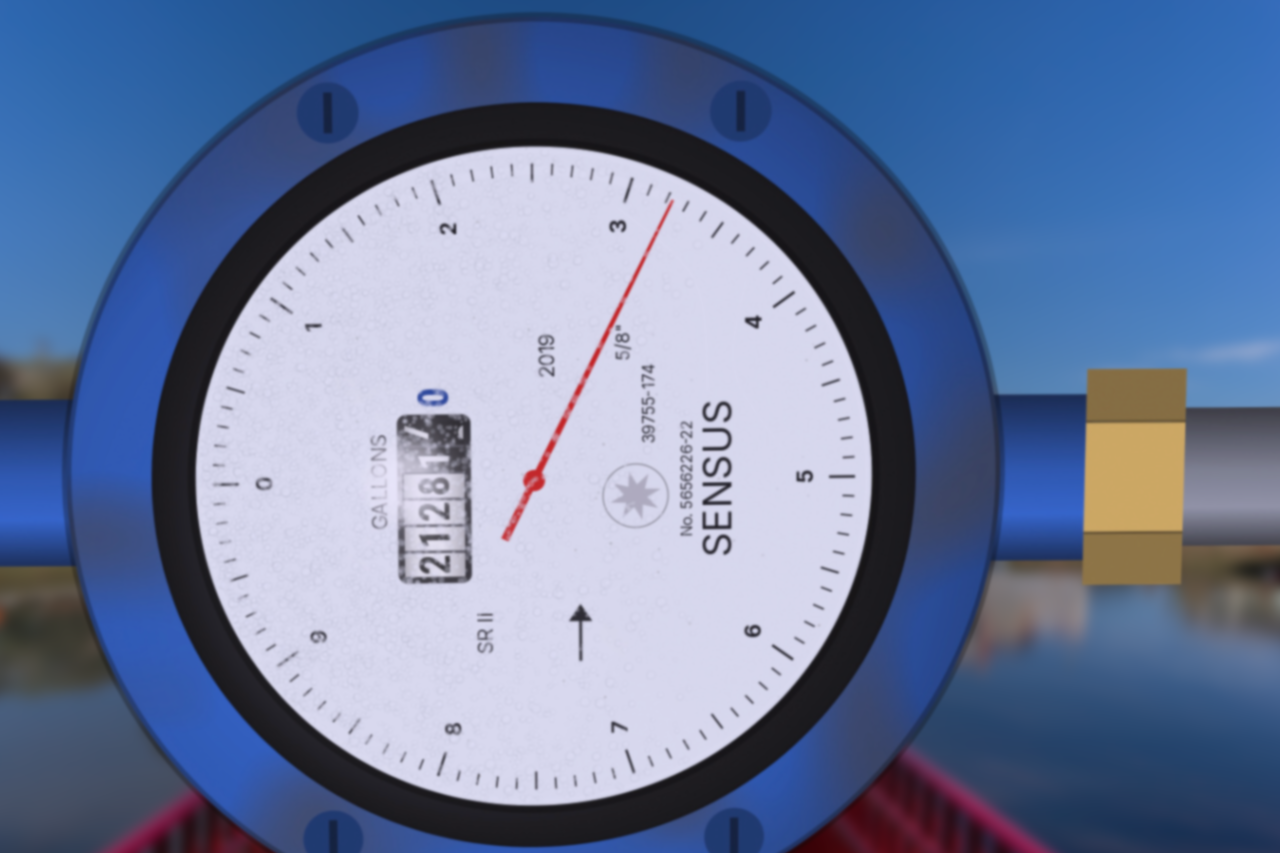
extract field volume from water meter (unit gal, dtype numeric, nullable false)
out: 2128173.2 gal
